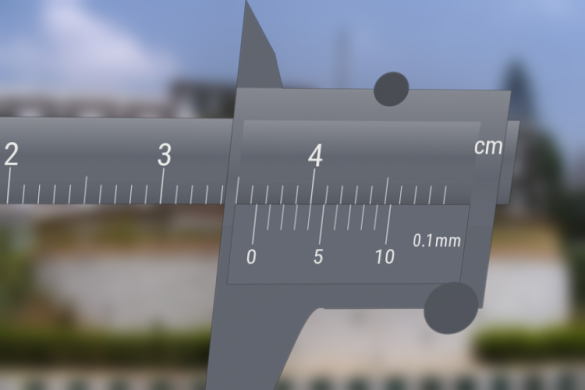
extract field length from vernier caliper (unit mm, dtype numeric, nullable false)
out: 36.4 mm
